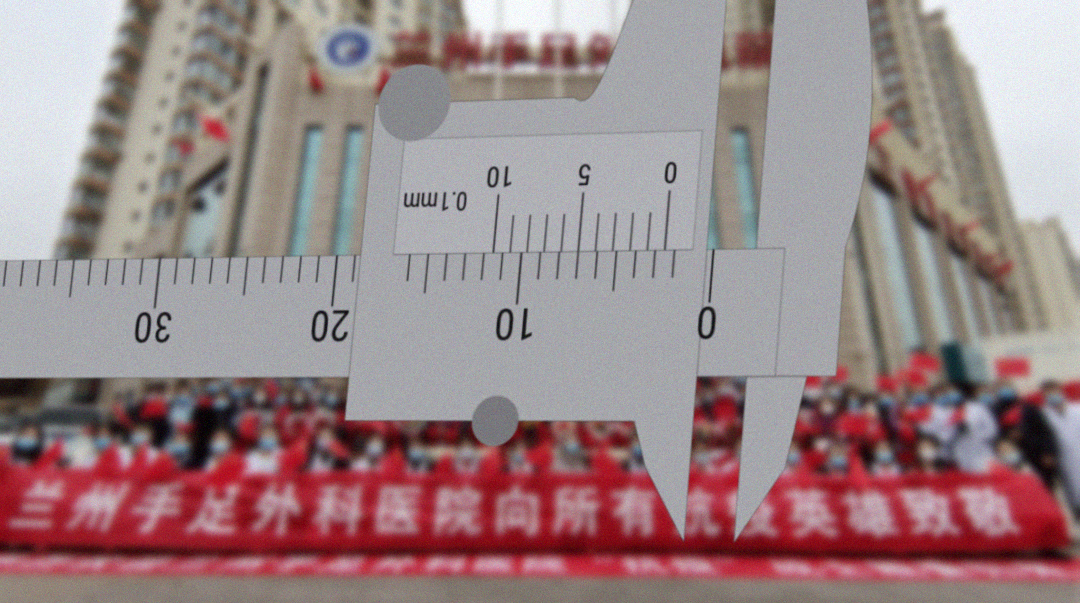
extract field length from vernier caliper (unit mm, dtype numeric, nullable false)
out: 2.5 mm
